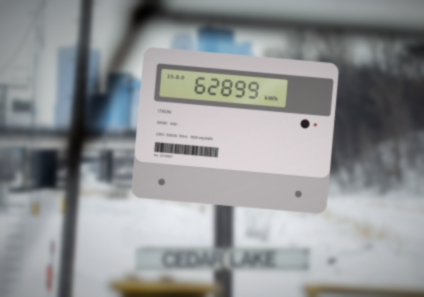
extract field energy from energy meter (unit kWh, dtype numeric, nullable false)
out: 62899 kWh
